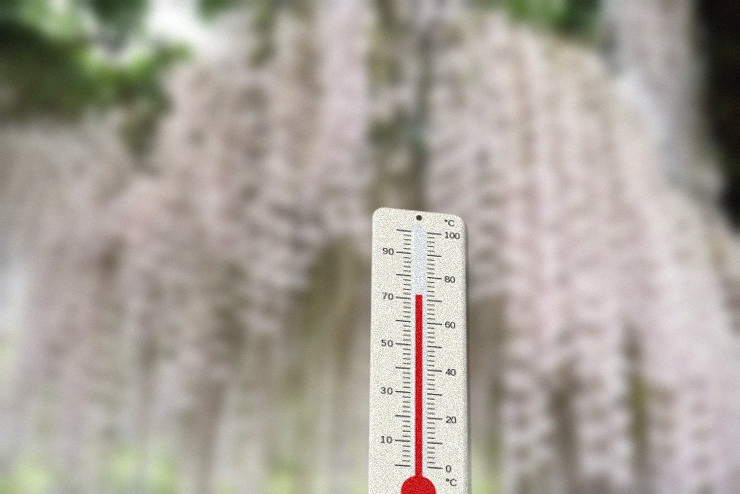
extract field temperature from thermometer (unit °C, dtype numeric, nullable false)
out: 72 °C
